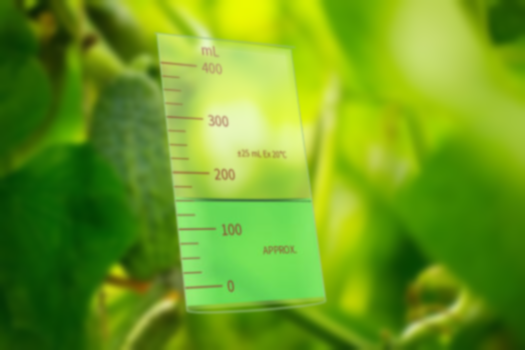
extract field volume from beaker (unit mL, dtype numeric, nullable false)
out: 150 mL
